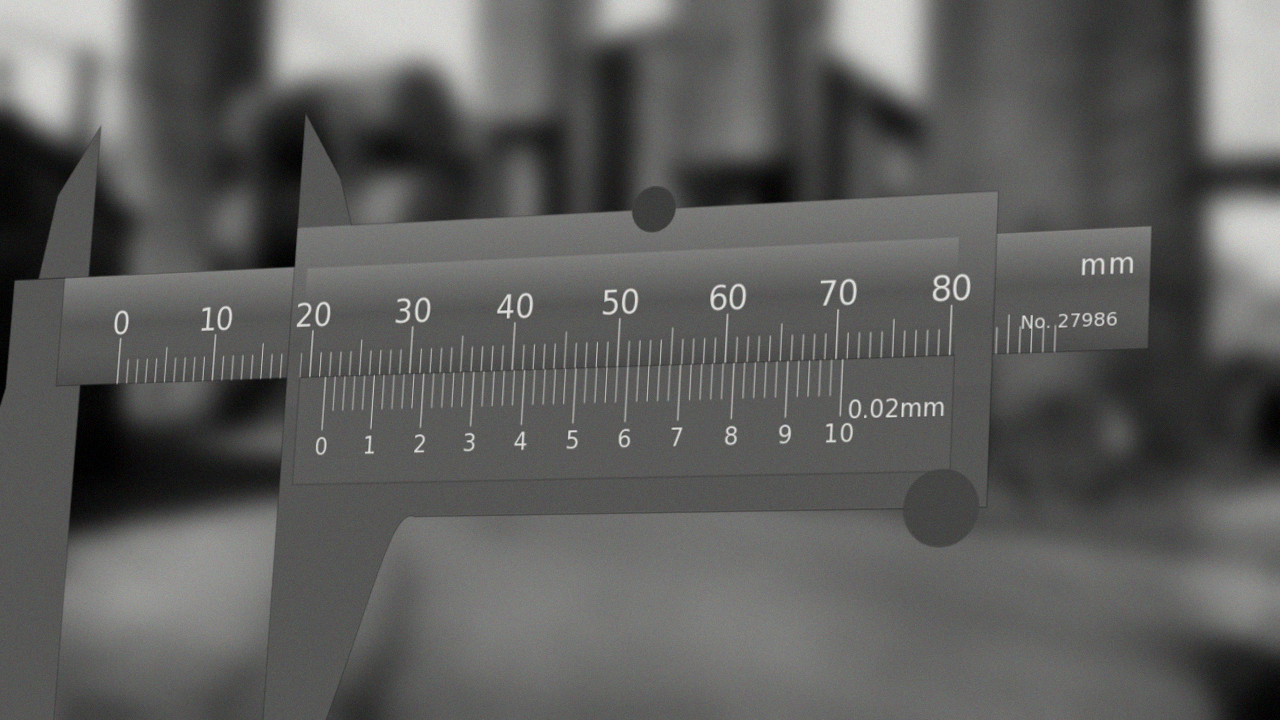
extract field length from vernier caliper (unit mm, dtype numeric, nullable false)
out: 21.6 mm
